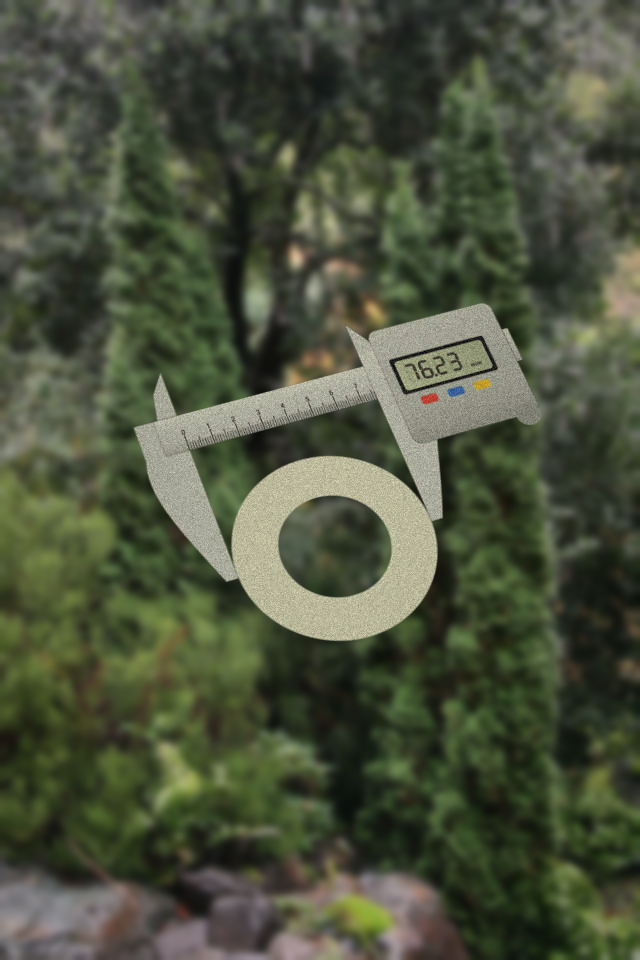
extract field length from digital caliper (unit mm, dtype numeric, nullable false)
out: 76.23 mm
